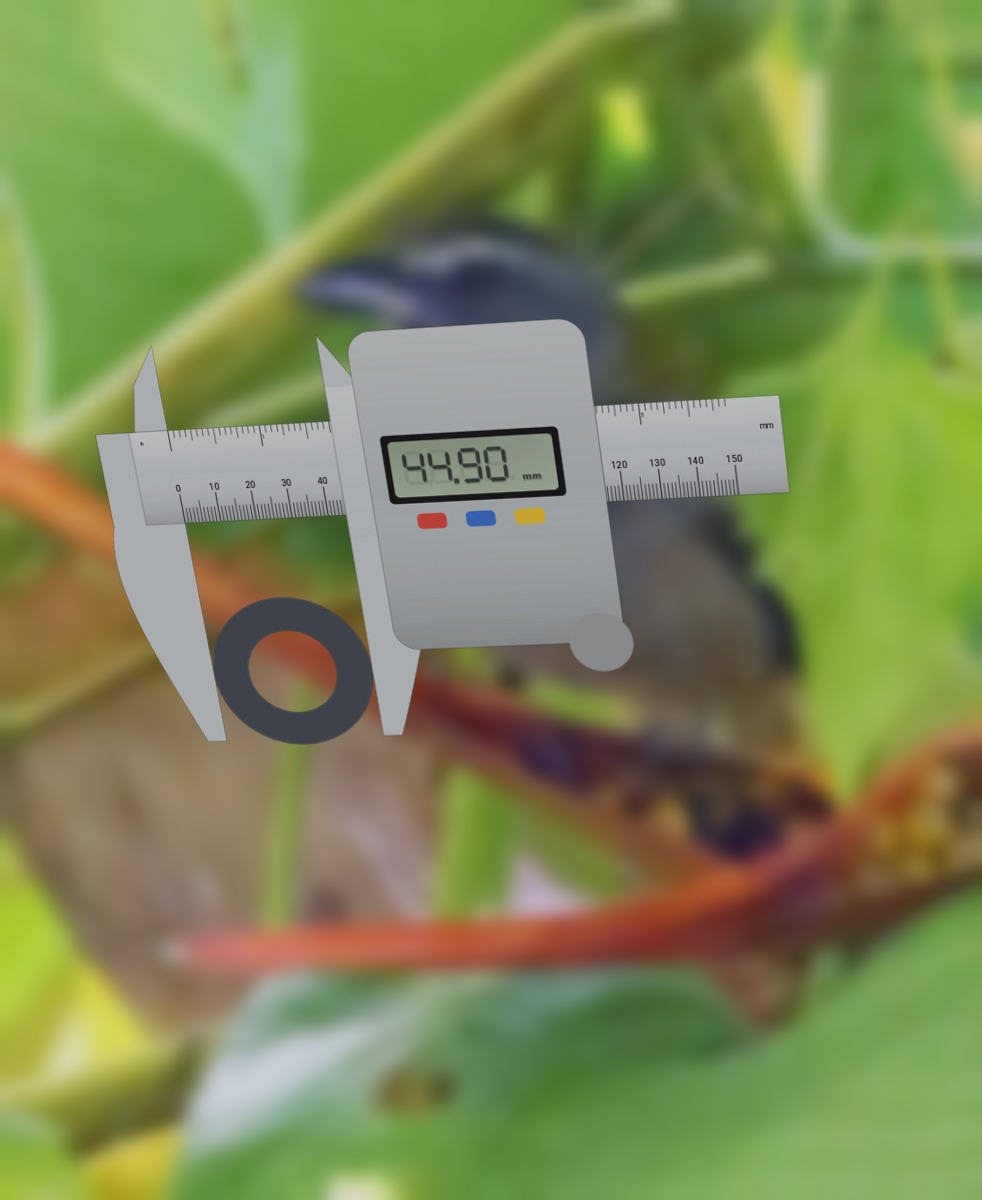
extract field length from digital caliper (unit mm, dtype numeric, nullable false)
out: 44.90 mm
